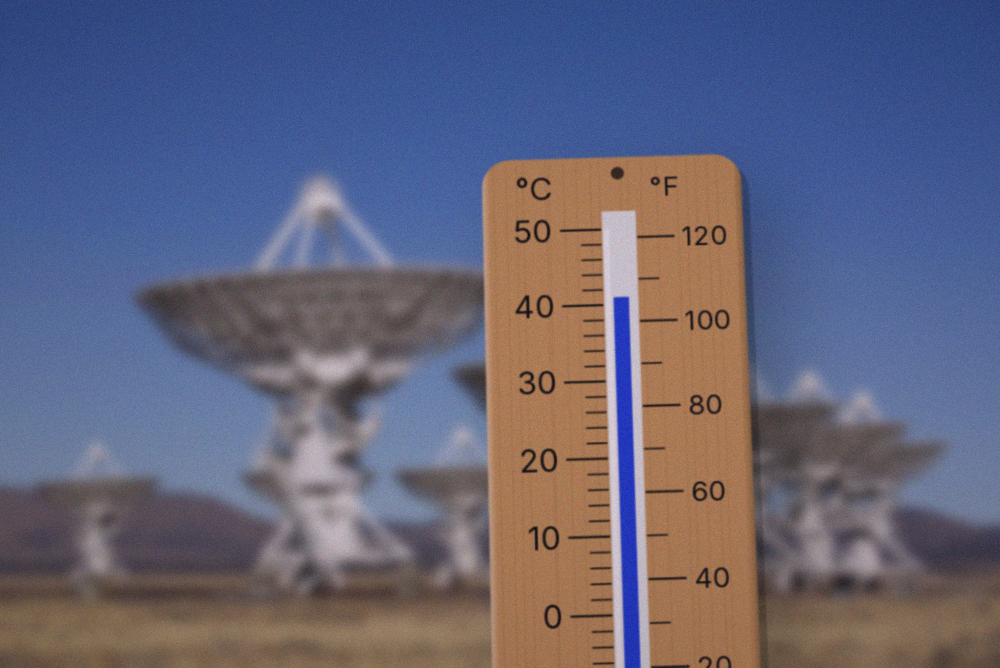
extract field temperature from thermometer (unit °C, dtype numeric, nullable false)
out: 41 °C
